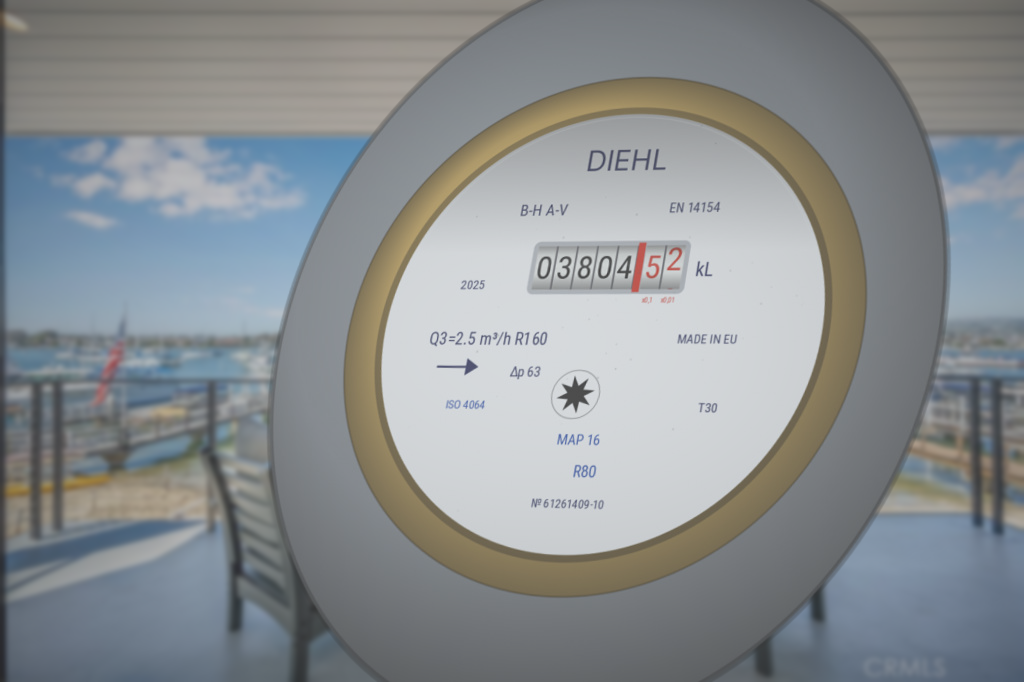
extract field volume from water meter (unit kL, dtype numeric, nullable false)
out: 3804.52 kL
